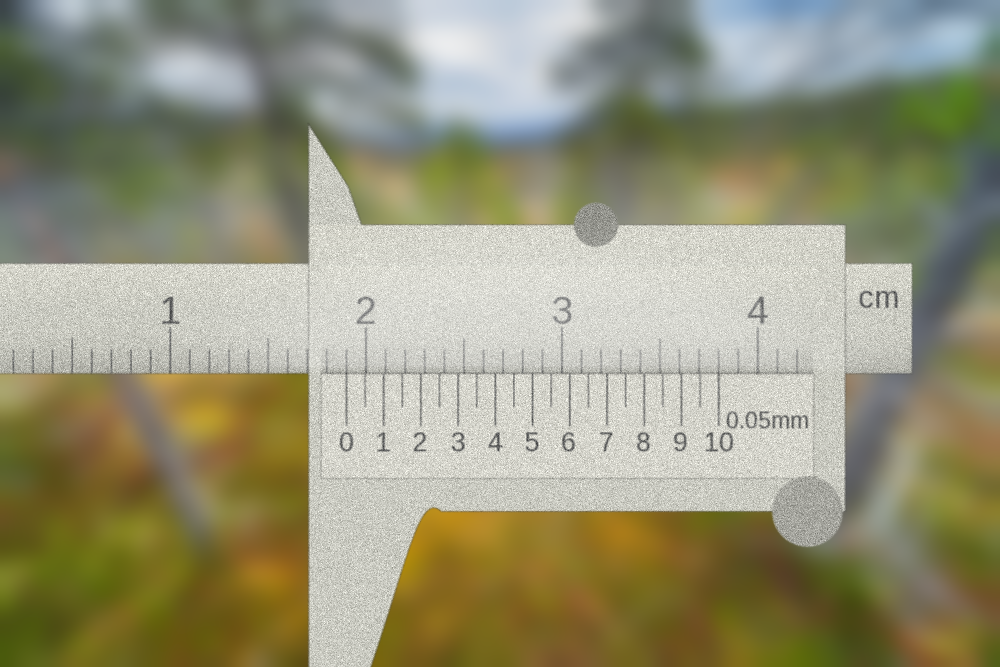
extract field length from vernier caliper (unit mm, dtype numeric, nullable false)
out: 19.0 mm
